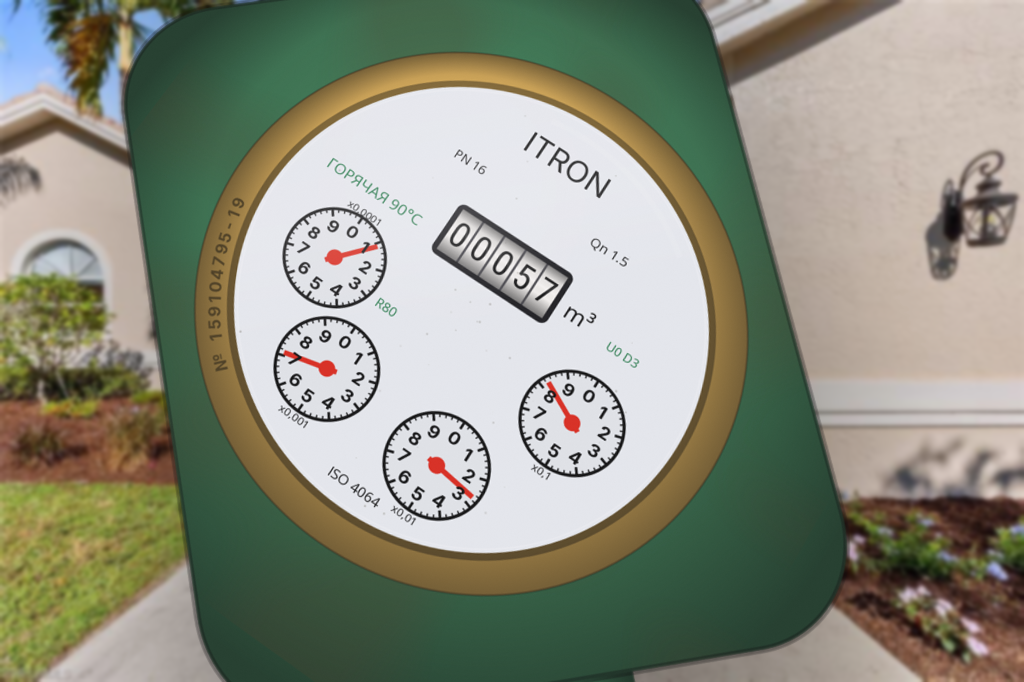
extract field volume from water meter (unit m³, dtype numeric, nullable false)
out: 57.8271 m³
